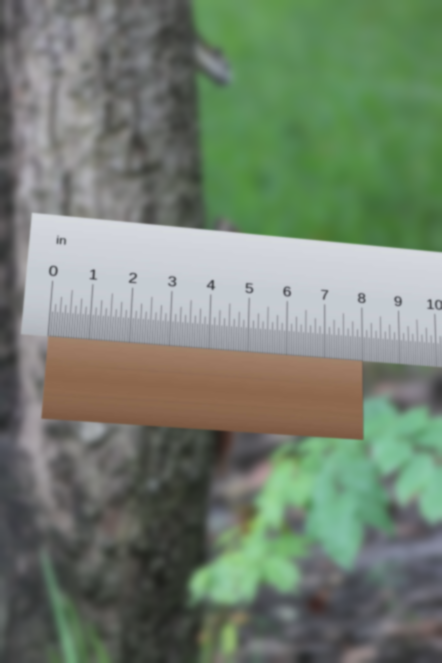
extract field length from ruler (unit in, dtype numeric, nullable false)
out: 8 in
